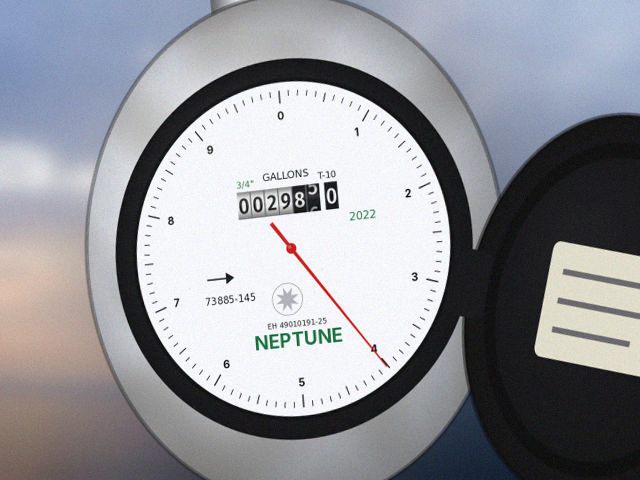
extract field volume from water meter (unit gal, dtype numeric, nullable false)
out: 29854.0 gal
